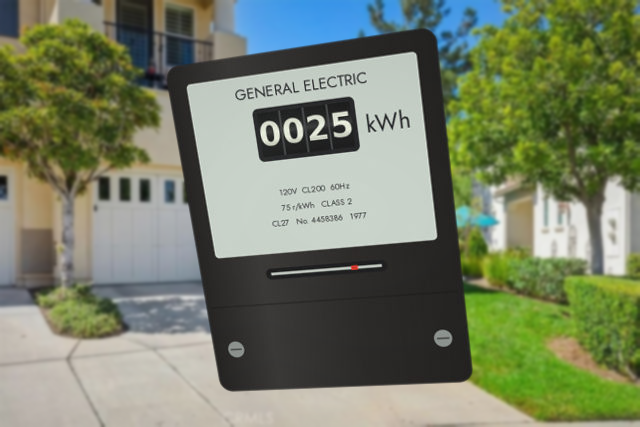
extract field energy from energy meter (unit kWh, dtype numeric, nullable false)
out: 25 kWh
